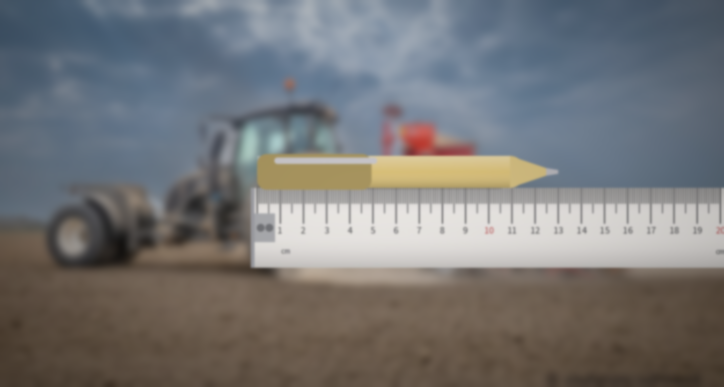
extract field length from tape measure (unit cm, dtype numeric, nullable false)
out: 13 cm
